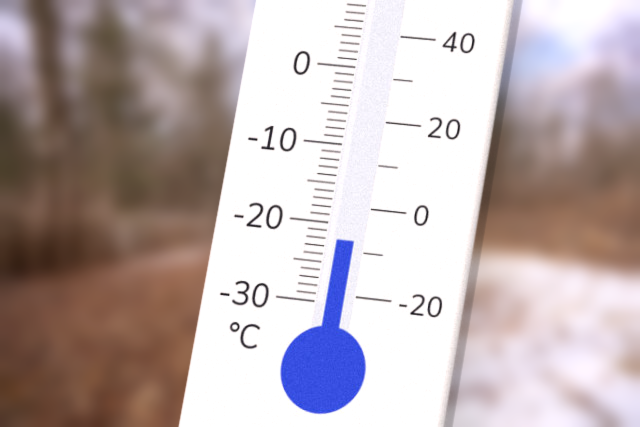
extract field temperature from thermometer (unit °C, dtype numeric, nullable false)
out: -22 °C
